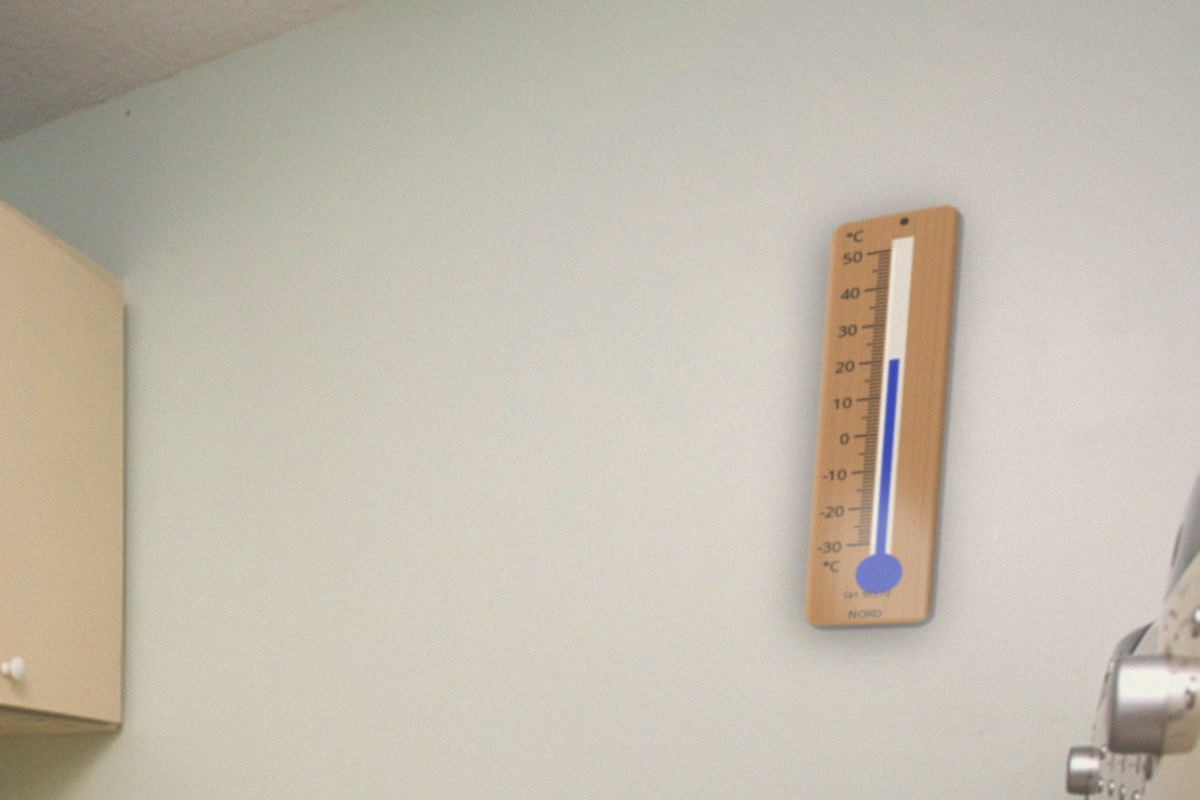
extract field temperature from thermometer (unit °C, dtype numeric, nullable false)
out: 20 °C
